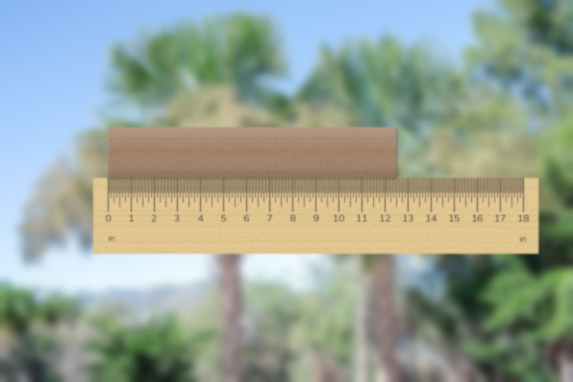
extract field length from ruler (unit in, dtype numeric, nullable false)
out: 12.5 in
